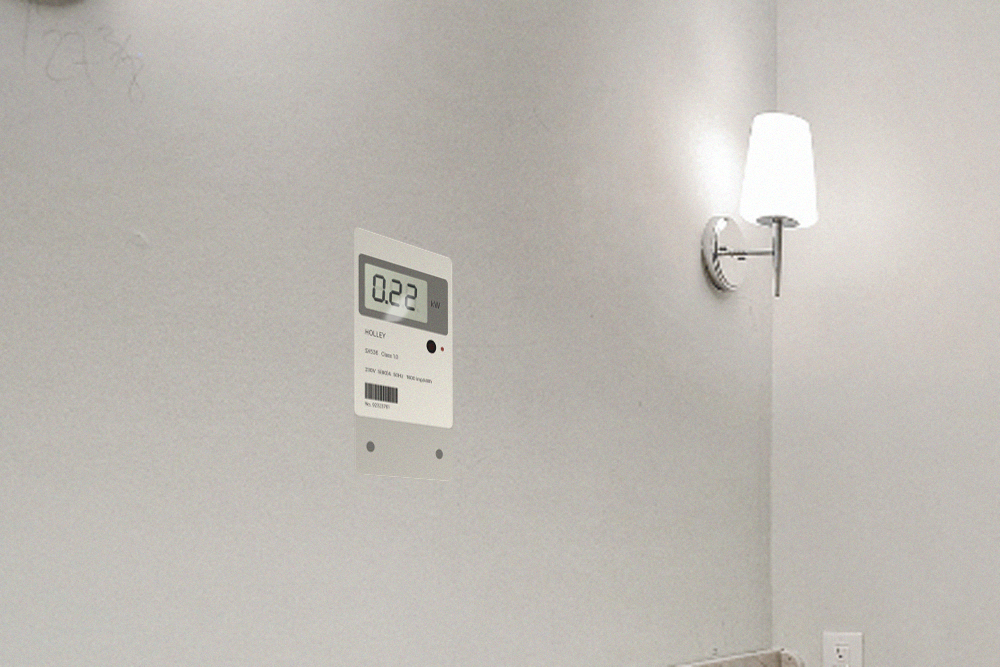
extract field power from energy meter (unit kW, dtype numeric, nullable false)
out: 0.22 kW
